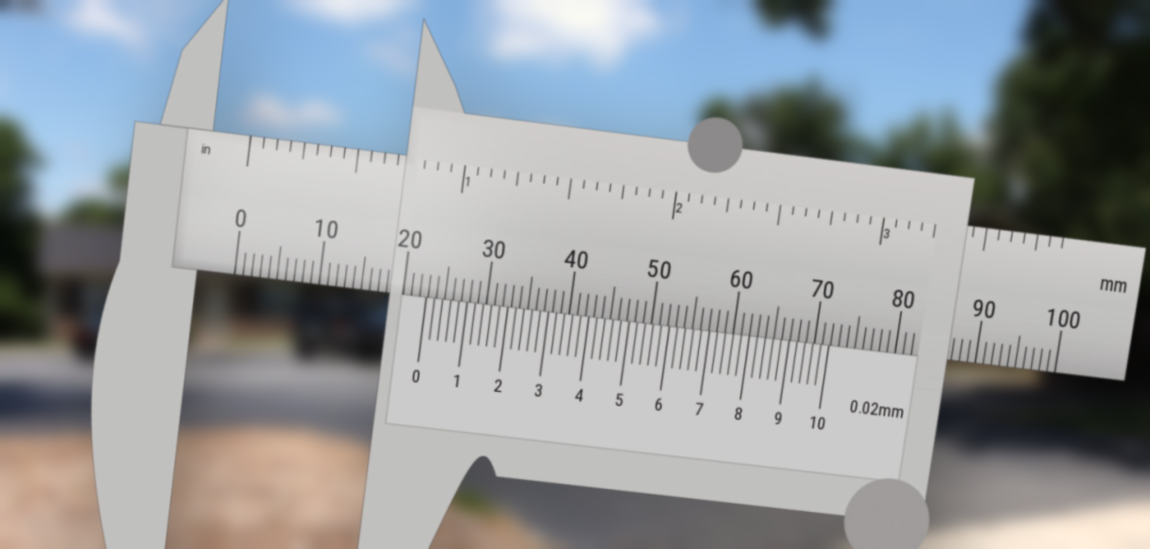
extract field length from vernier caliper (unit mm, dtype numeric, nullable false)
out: 22.8 mm
